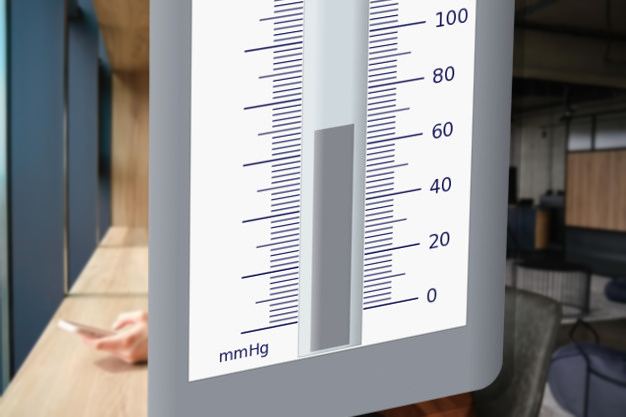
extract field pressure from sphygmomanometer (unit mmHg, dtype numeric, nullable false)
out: 68 mmHg
